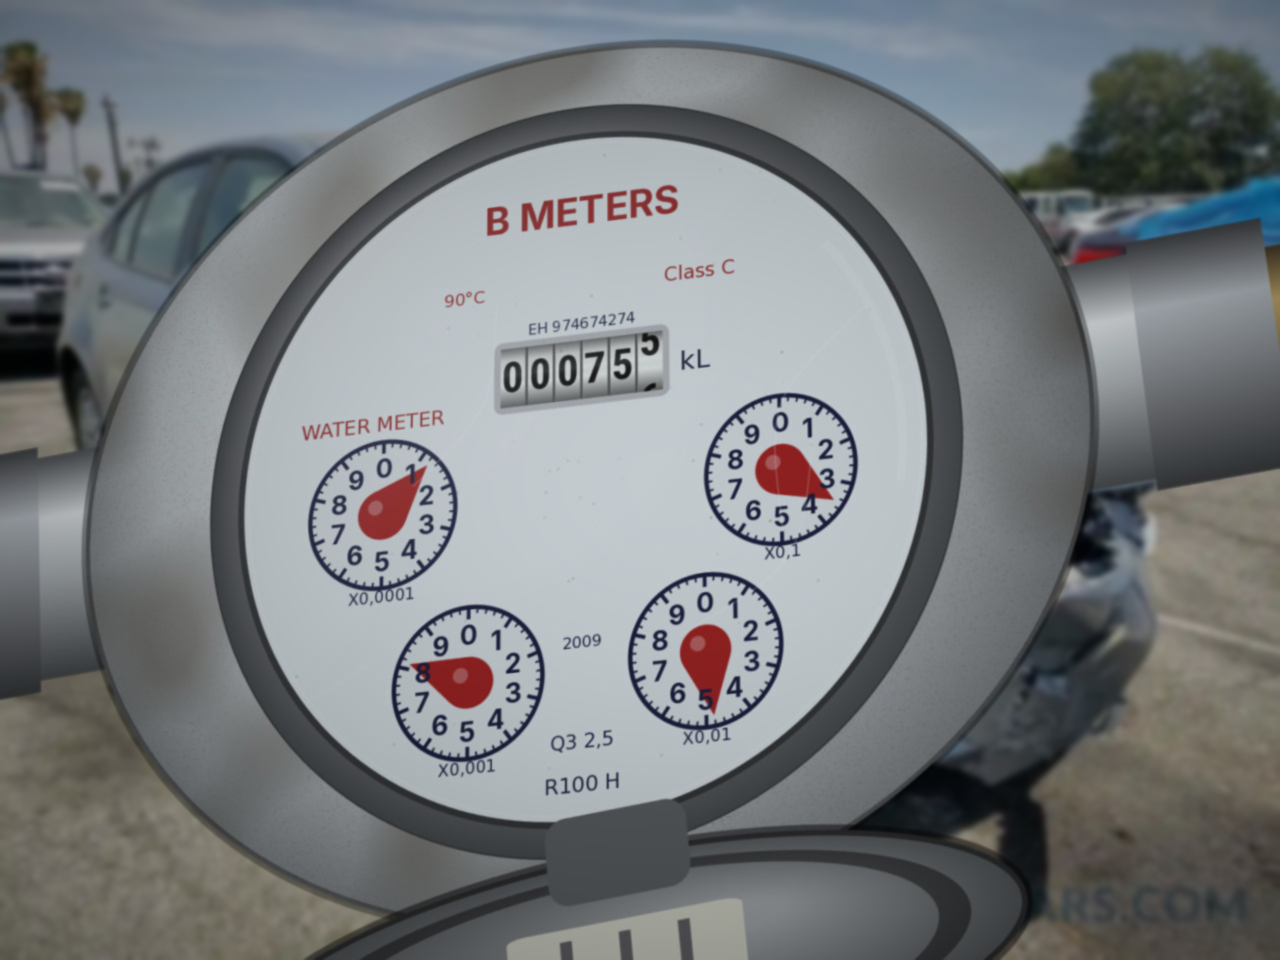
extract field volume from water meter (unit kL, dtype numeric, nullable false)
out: 755.3481 kL
